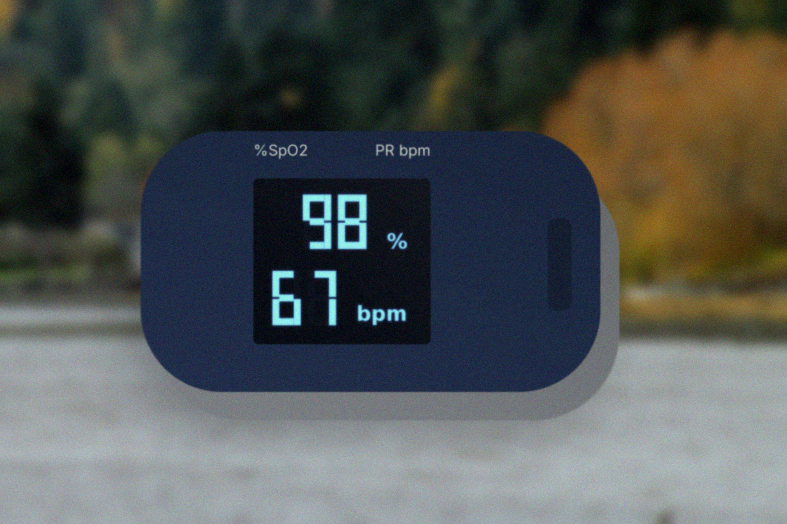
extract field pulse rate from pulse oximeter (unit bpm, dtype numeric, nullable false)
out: 67 bpm
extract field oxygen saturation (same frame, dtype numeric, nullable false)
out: 98 %
